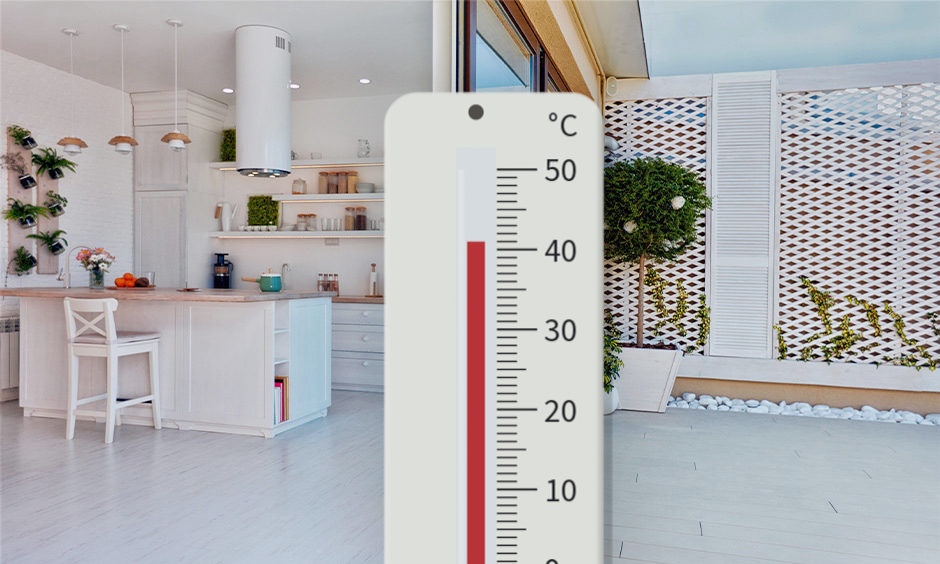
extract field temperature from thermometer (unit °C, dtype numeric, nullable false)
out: 41 °C
